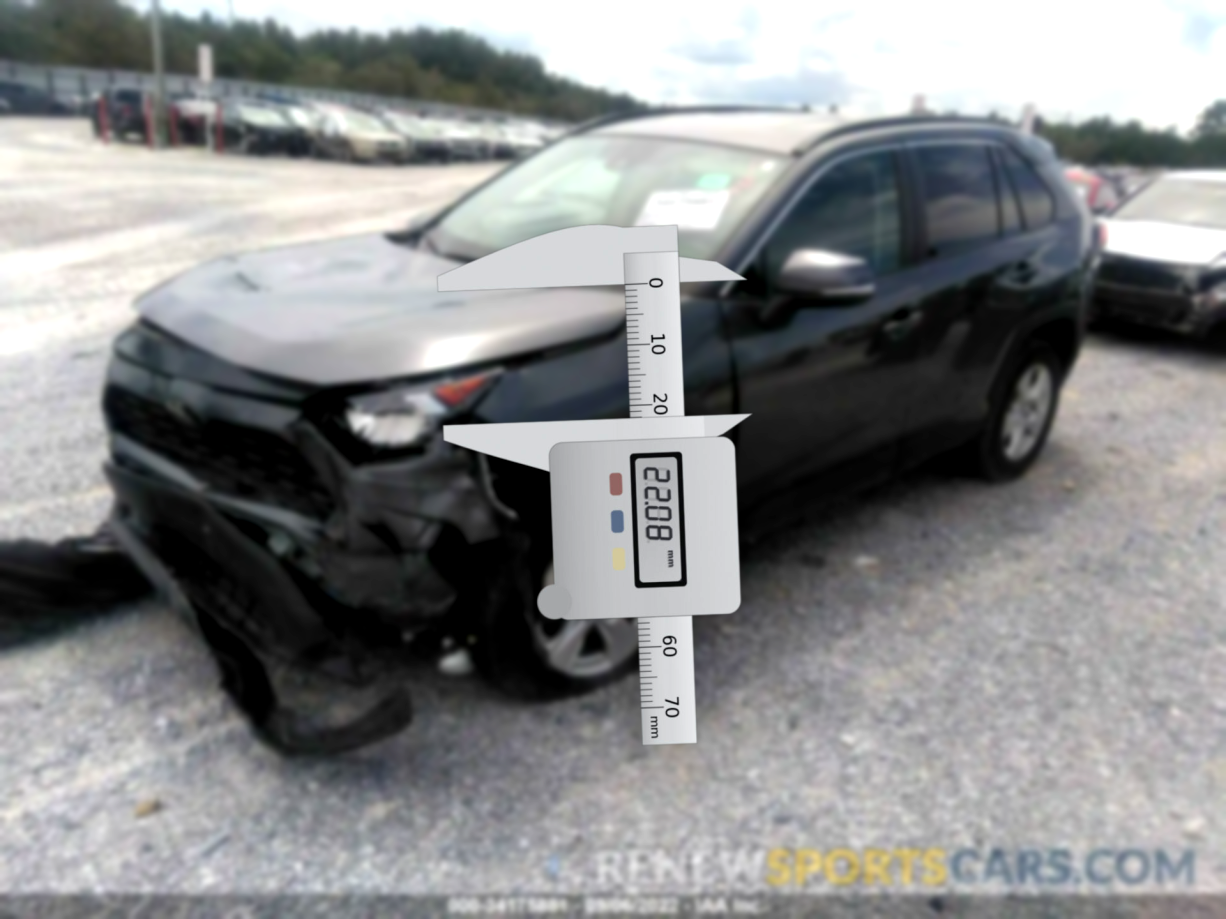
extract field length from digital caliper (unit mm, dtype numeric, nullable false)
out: 22.08 mm
